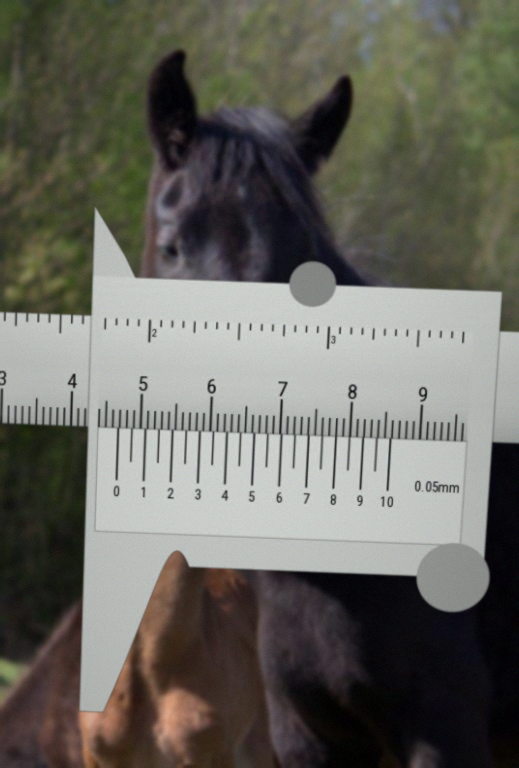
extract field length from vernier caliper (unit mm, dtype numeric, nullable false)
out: 46.8 mm
